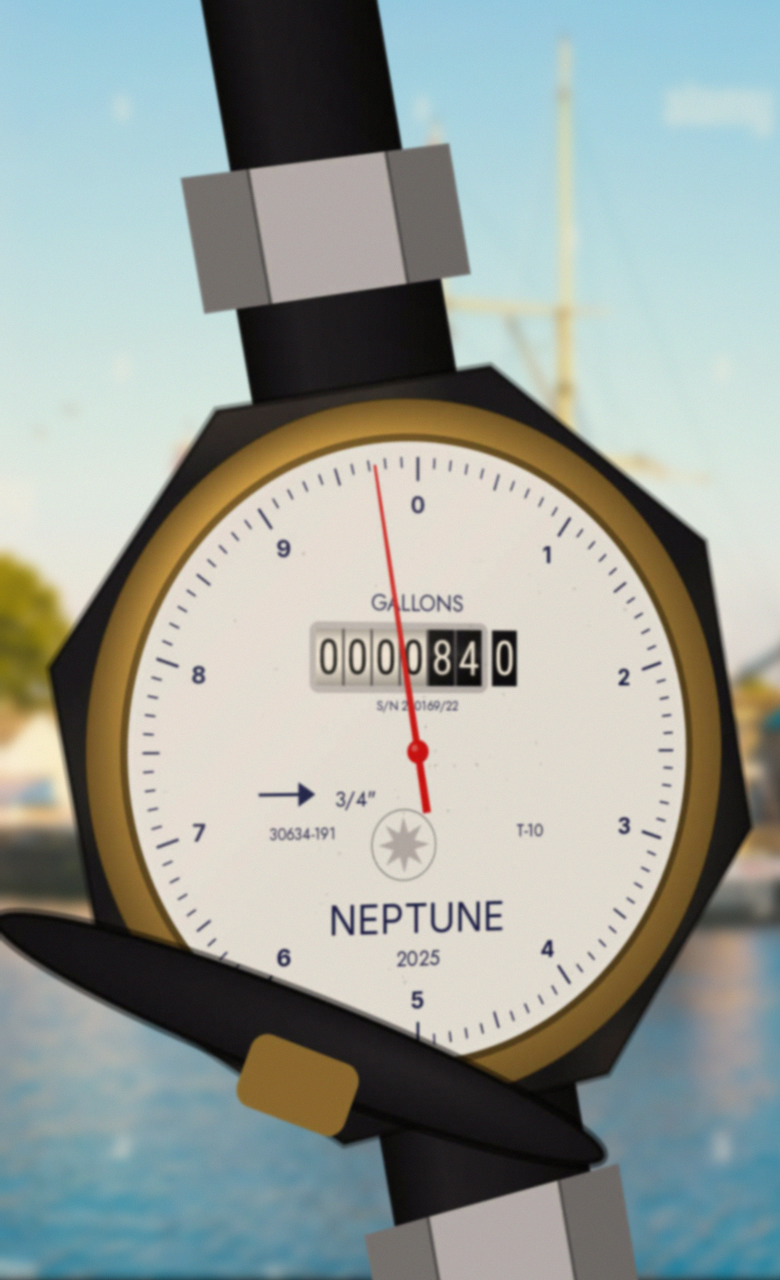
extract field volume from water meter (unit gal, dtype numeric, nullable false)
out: 839.7 gal
